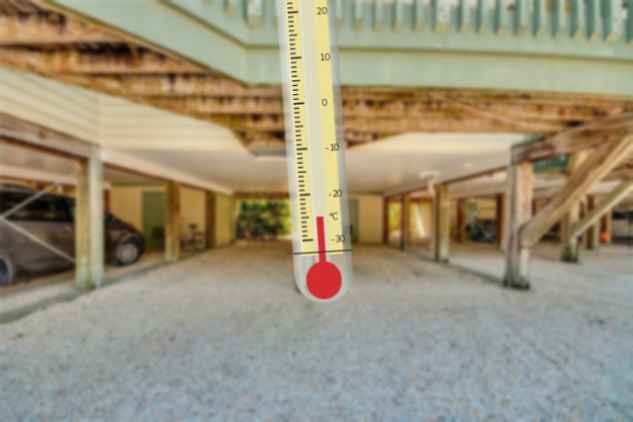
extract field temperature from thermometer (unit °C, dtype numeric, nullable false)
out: -25 °C
